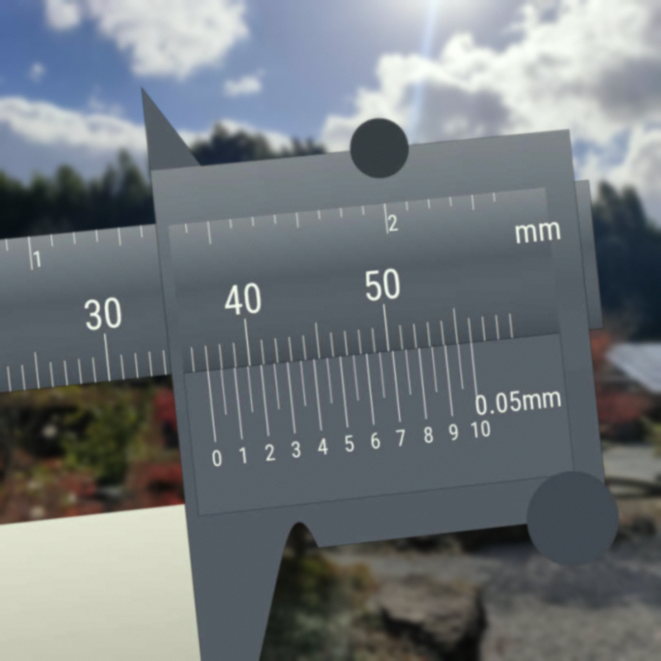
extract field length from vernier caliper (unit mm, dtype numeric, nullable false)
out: 37.0 mm
